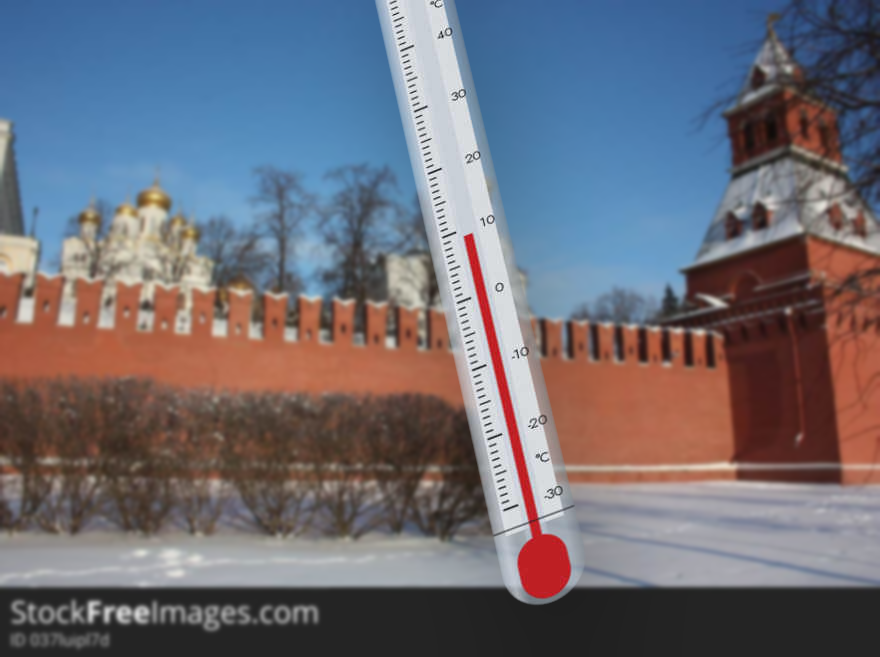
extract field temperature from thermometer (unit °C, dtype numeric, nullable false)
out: 9 °C
